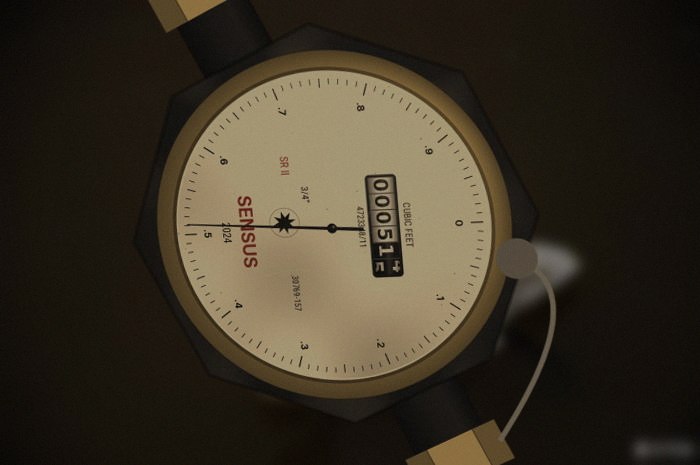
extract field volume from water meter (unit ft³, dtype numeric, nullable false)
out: 514.51 ft³
